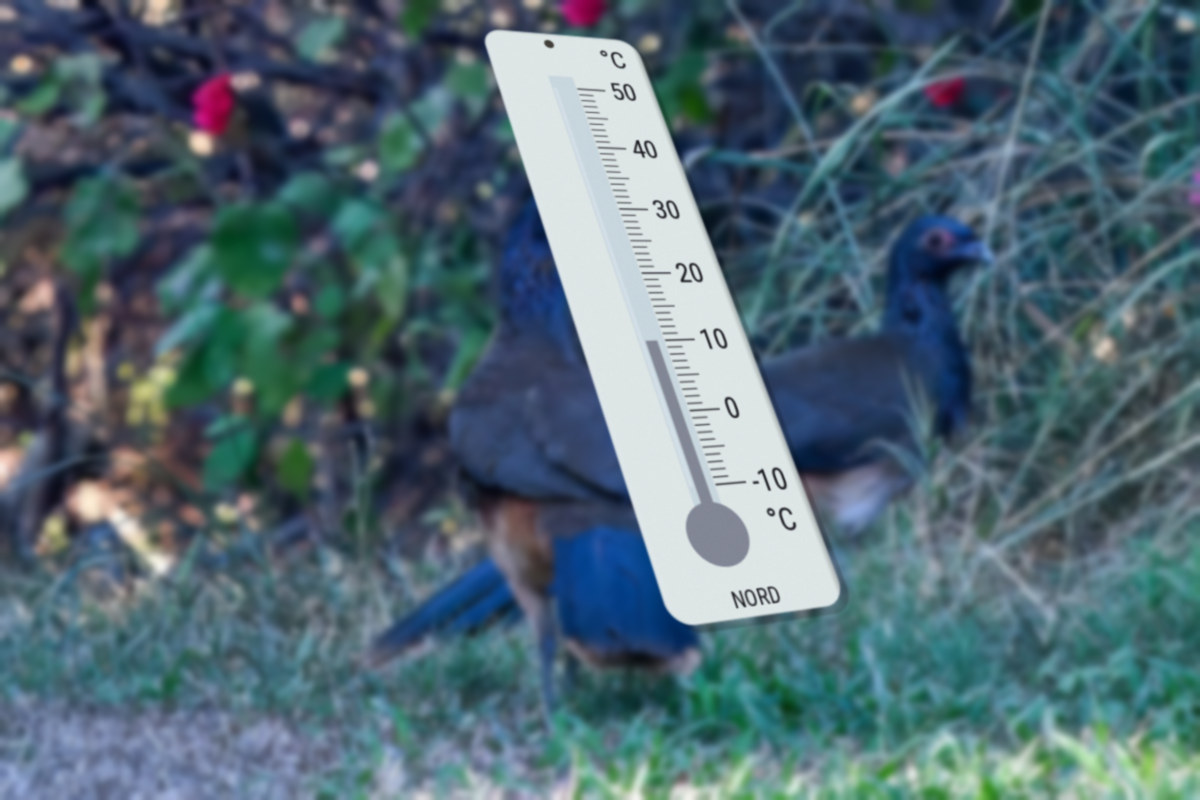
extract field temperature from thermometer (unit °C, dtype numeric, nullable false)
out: 10 °C
